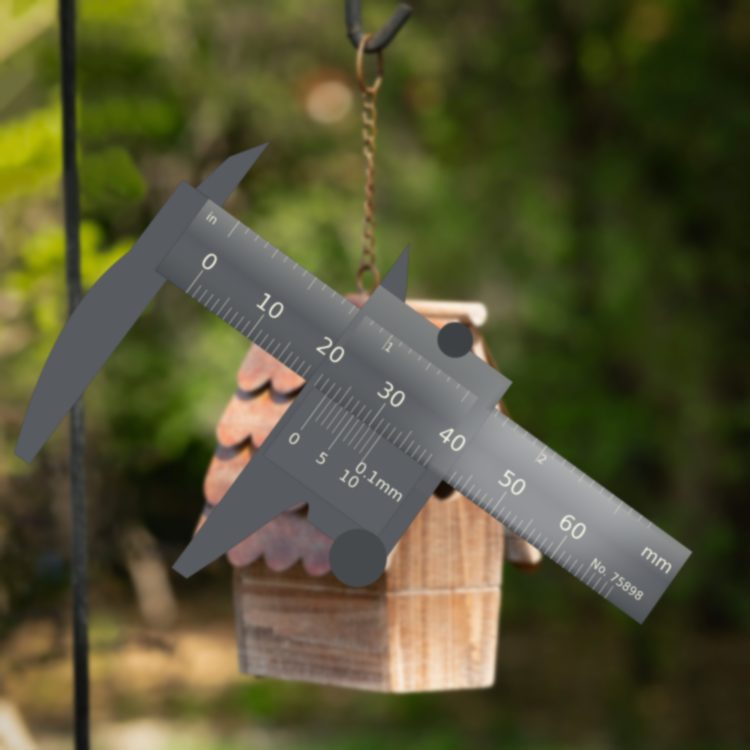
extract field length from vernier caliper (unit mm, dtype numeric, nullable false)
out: 23.0 mm
